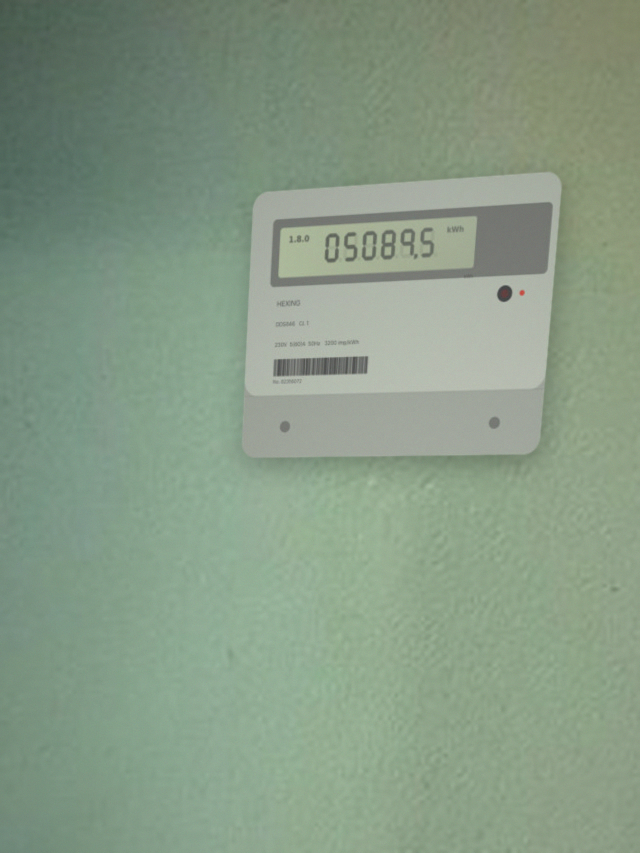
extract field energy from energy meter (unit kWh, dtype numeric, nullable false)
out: 5089.5 kWh
